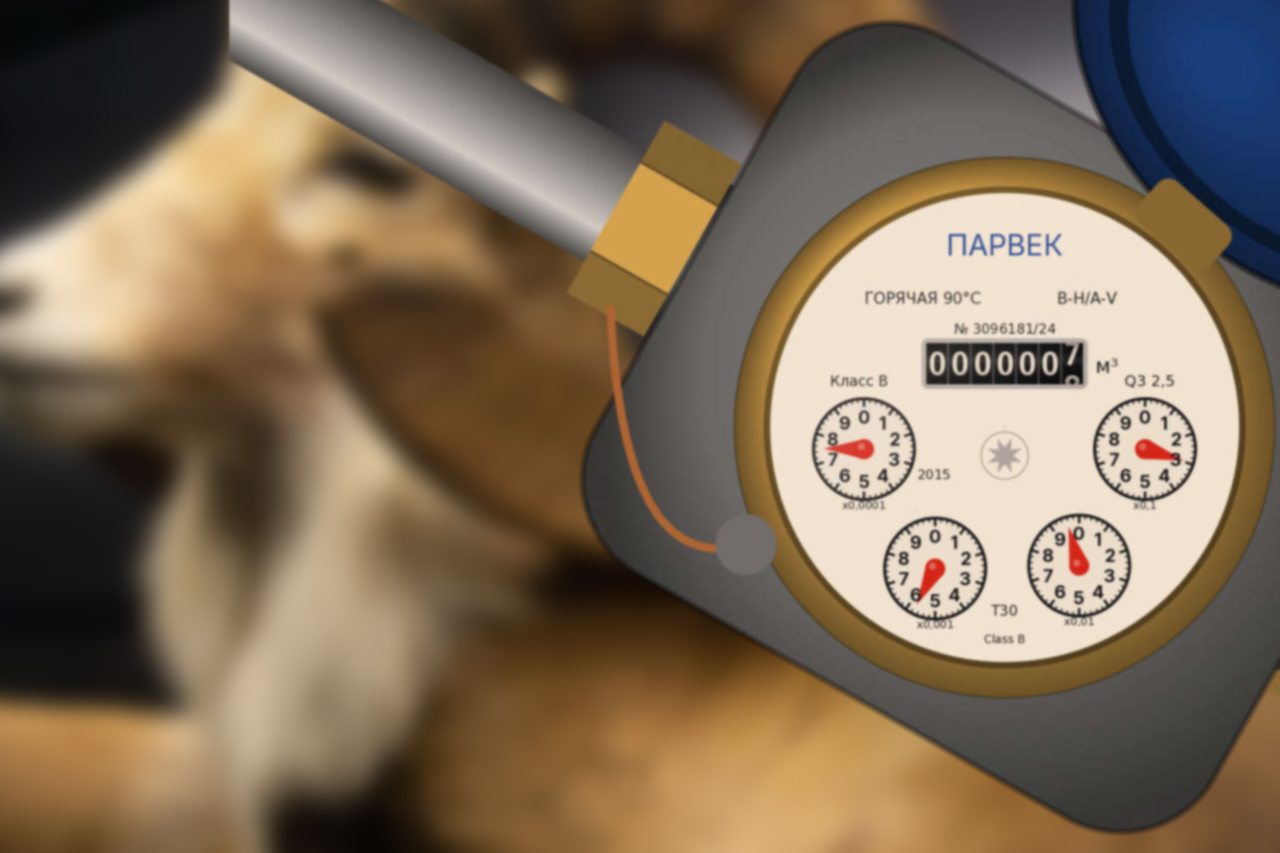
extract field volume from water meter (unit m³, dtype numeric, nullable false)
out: 7.2957 m³
